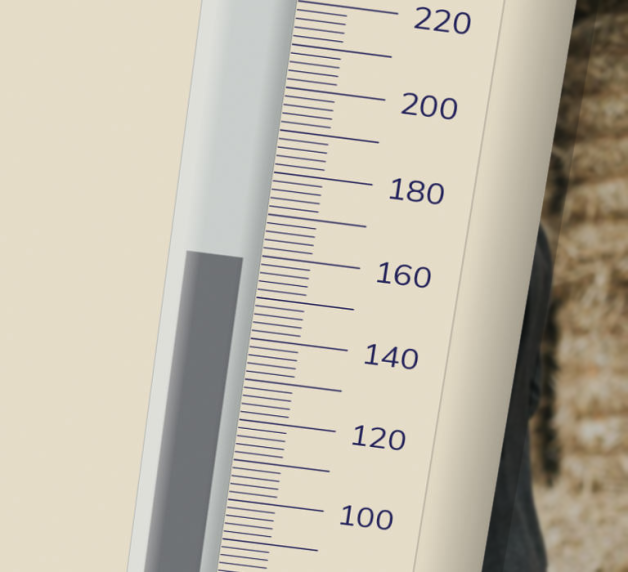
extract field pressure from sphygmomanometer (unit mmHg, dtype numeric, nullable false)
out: 159 mmHg
